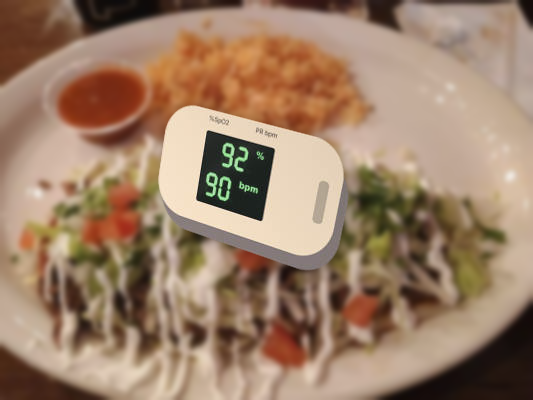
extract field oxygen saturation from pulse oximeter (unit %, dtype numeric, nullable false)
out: 92 %
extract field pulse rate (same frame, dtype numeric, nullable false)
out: 90 bpm
